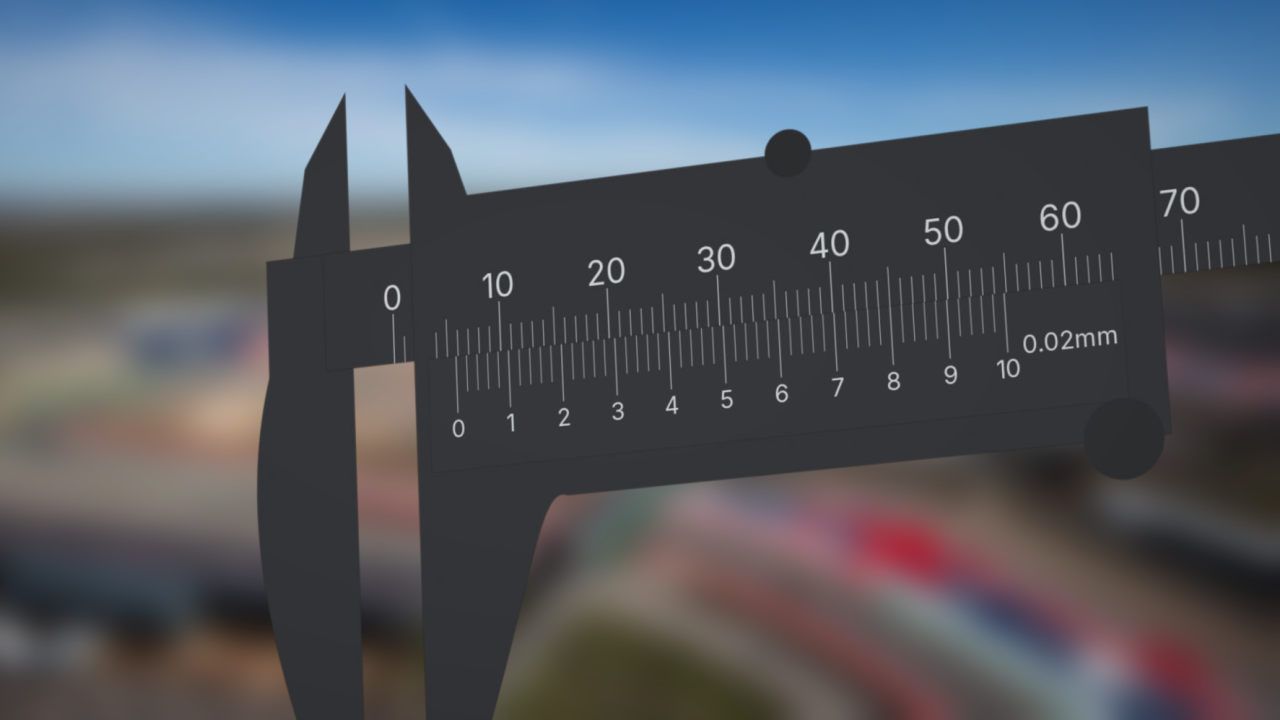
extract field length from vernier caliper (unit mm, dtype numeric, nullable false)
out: 5.8 mm
